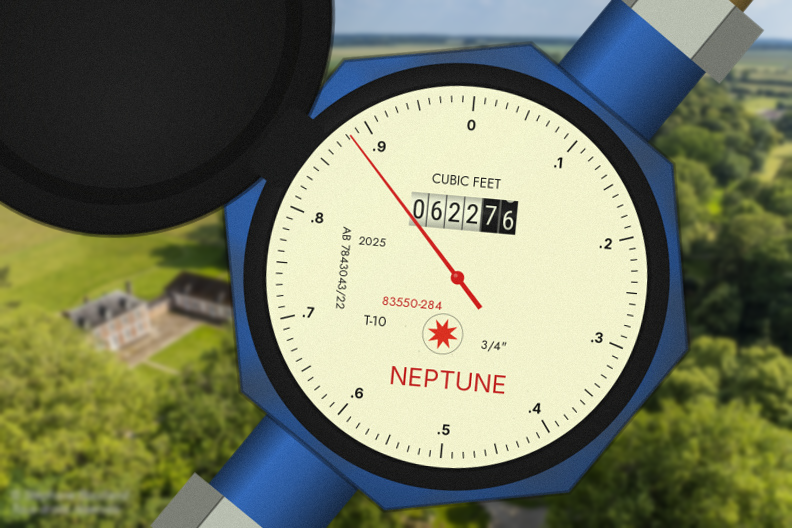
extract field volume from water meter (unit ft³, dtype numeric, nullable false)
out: 62275.88 ft³
